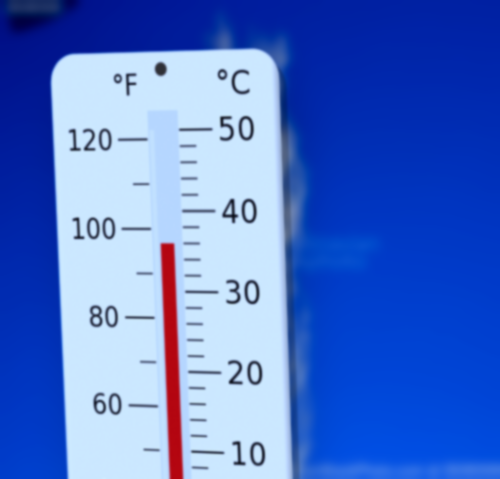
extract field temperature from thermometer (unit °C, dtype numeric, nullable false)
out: 36 °C
